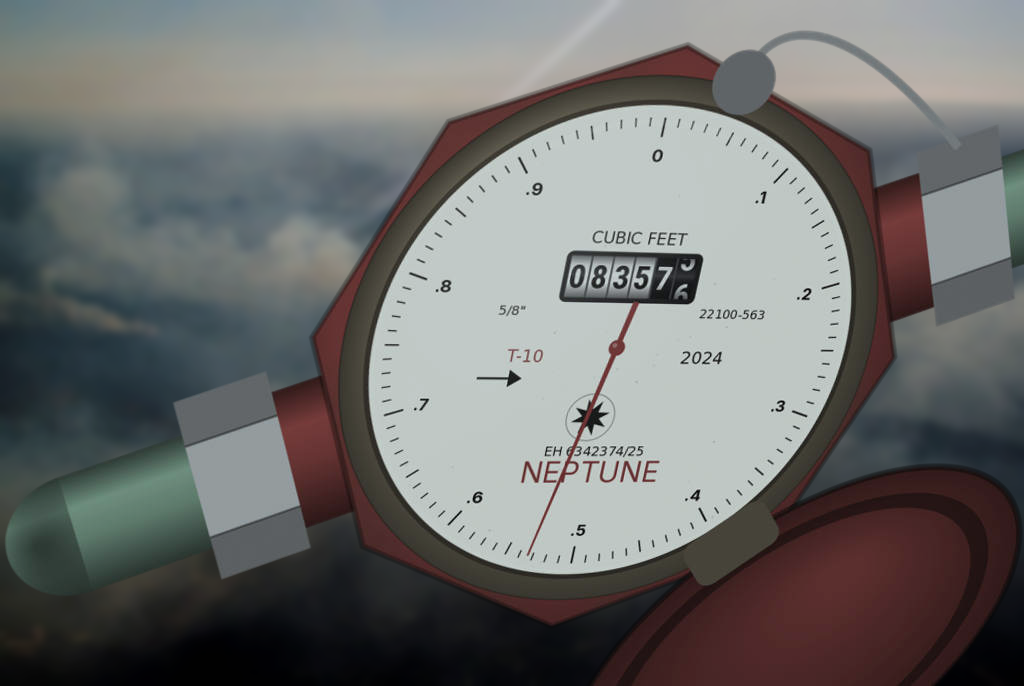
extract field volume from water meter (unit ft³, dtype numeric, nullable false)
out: 83575.53 ft³
